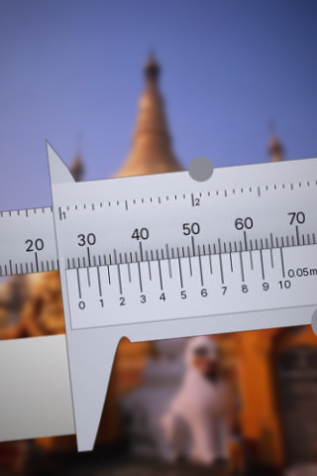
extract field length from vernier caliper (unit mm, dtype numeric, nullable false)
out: 27.6 mm
